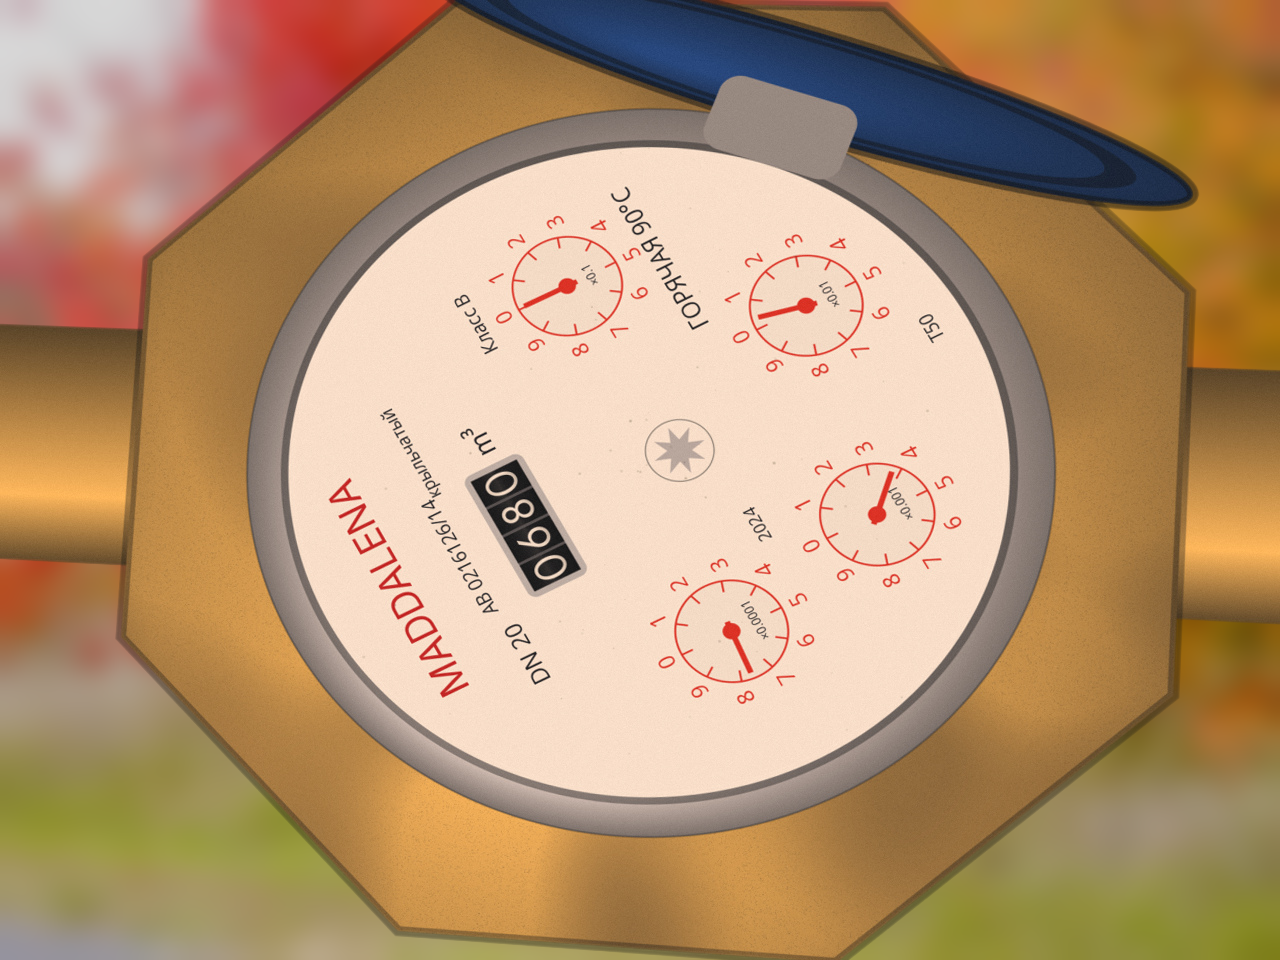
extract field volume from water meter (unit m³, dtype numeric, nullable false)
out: 680.0037 m³
